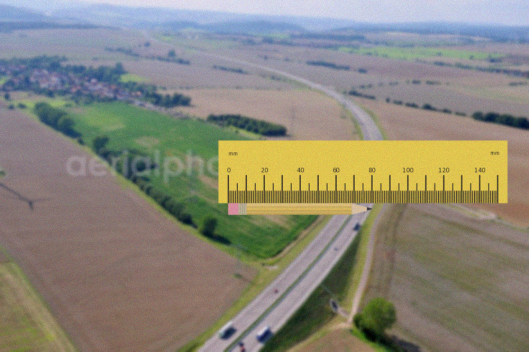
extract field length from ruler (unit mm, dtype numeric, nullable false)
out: 80 mm
